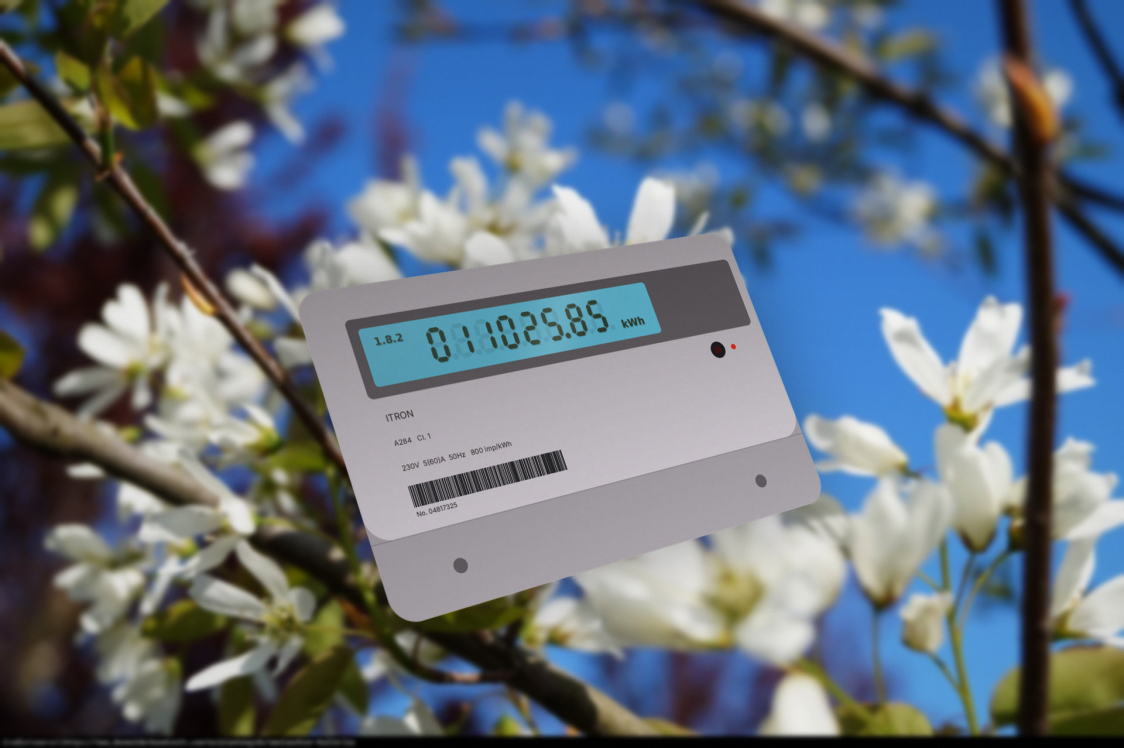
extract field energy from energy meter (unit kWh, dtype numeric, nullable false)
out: 11025.85 kWh
